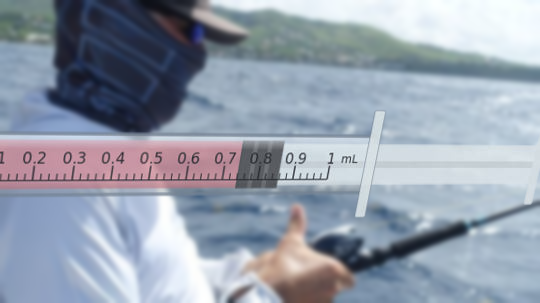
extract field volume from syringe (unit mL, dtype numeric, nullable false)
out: 0.74 mL
